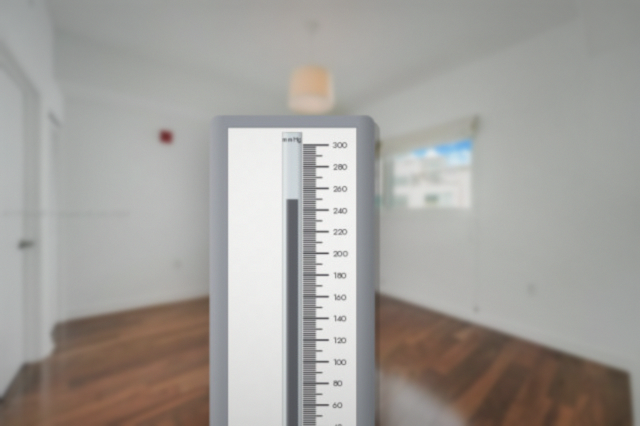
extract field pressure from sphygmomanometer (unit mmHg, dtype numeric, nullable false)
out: 250 mmHg
